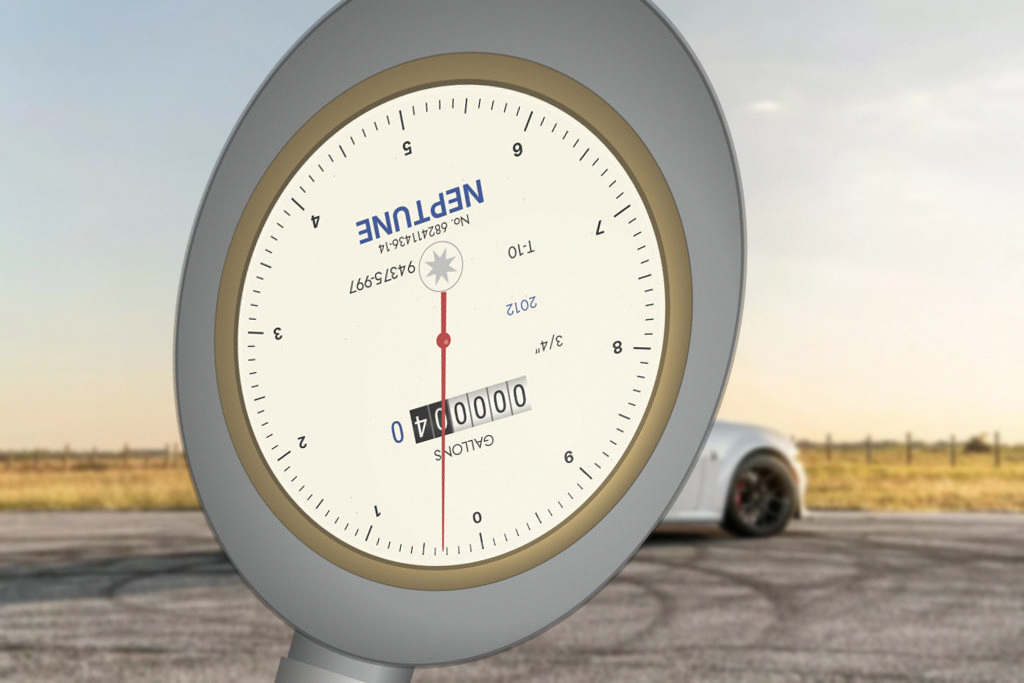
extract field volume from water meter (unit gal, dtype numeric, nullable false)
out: 40.3 gal
